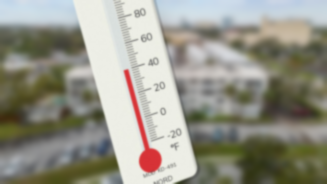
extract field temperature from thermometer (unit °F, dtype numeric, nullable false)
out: 40 °F
